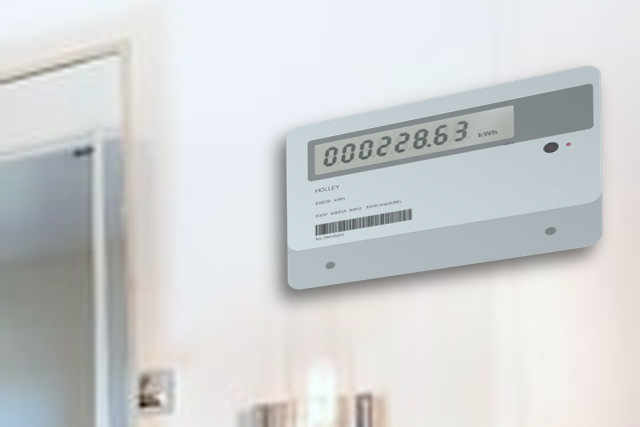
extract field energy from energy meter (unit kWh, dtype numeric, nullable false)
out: 228.63 kWh
